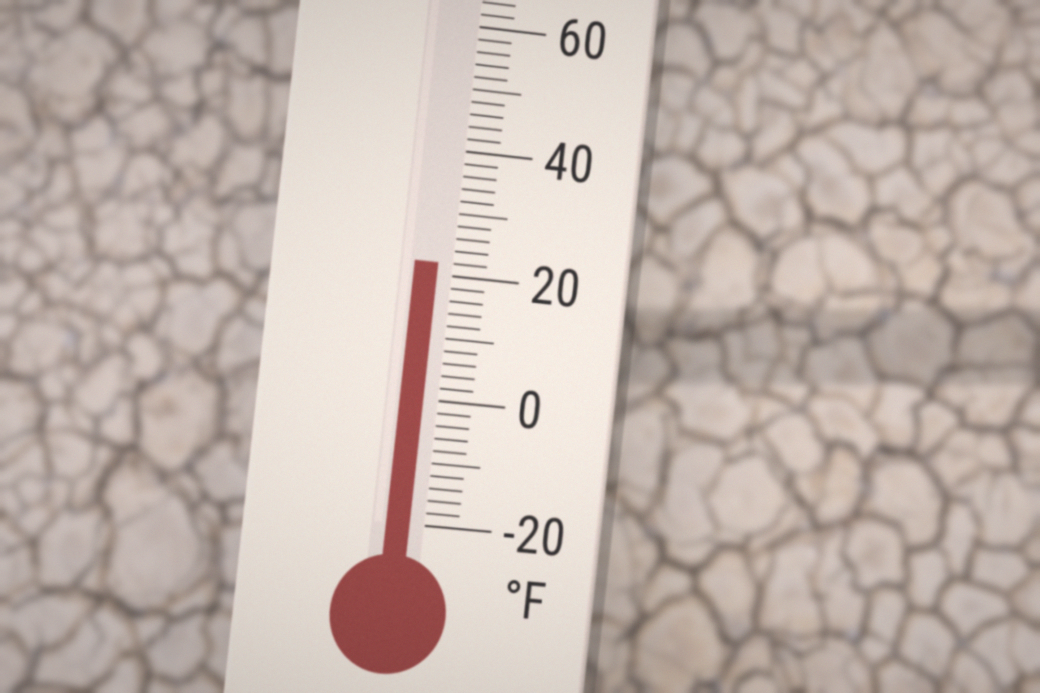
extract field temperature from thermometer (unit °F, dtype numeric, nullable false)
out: 22 °F
